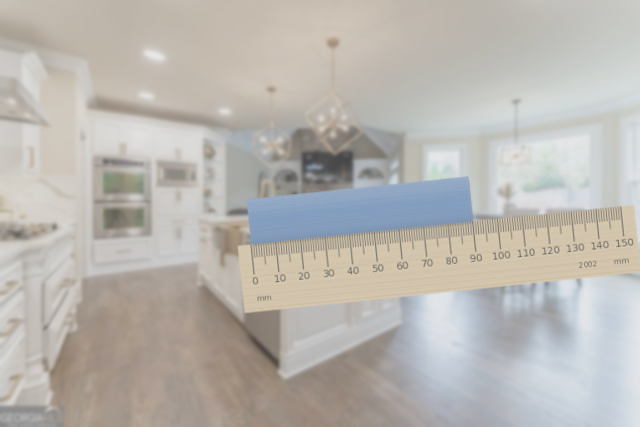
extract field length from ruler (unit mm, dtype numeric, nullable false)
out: 90 mm
